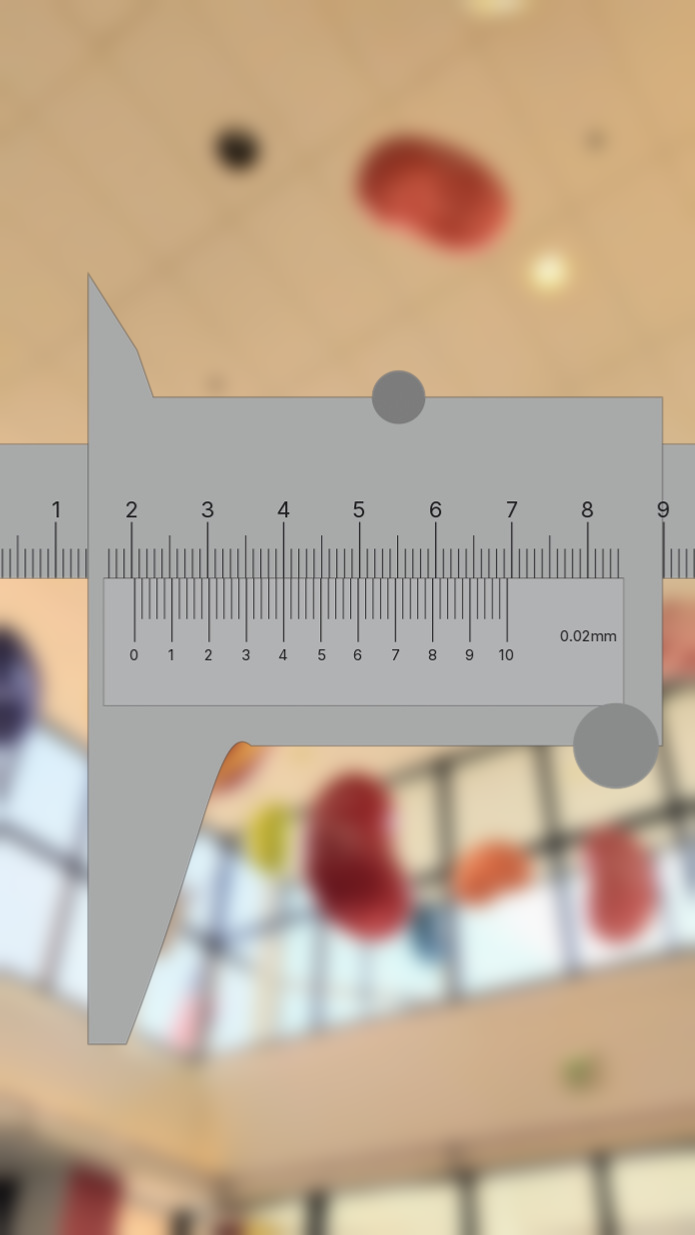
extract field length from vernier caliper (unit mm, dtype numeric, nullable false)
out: 20.4 mm
